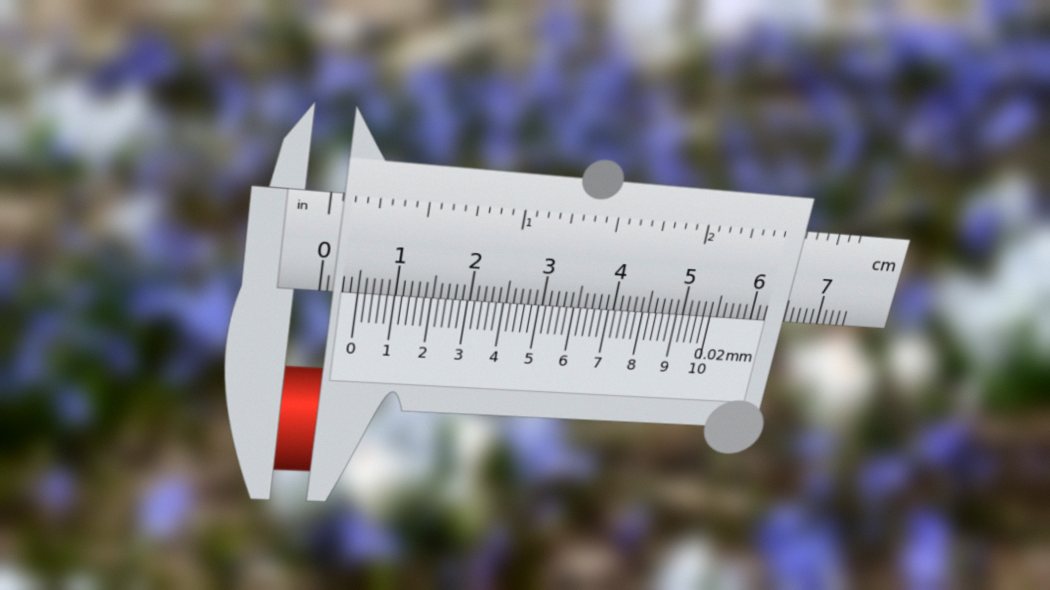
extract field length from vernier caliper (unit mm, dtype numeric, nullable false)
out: 5.0 mm
